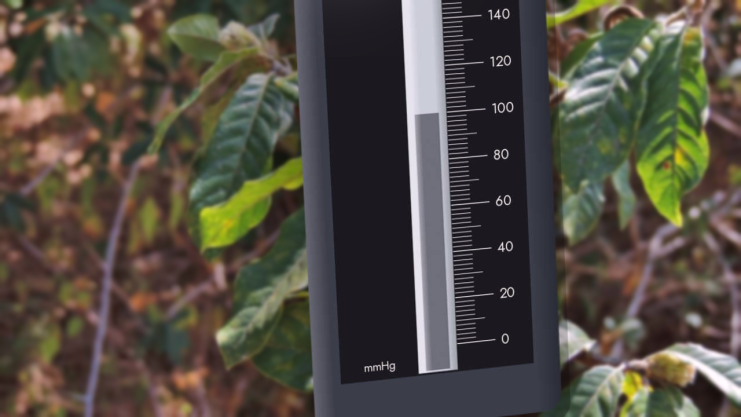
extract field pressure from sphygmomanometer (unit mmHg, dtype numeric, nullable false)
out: 100 mmHg
